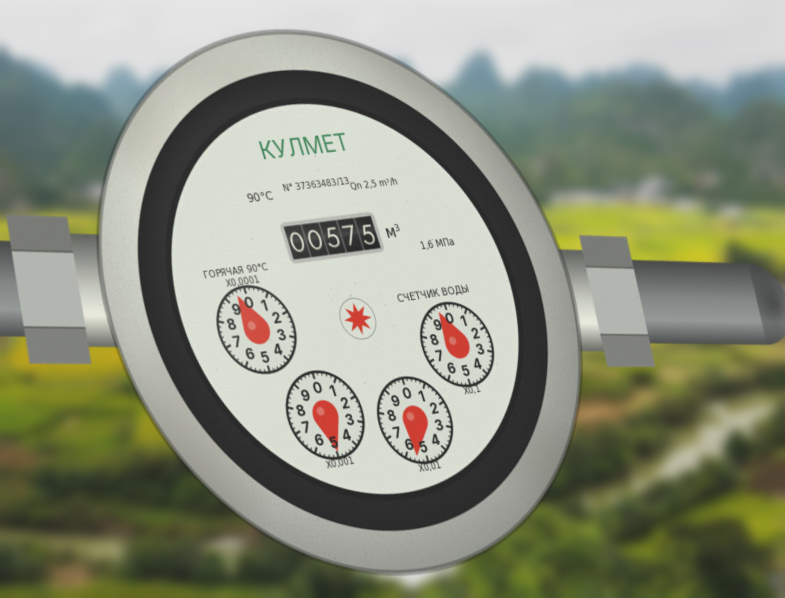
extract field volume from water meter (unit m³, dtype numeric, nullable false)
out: 574.9549 m³
